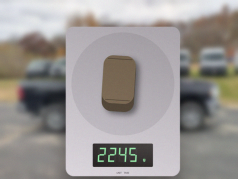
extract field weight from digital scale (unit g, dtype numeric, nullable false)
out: 2245 g
